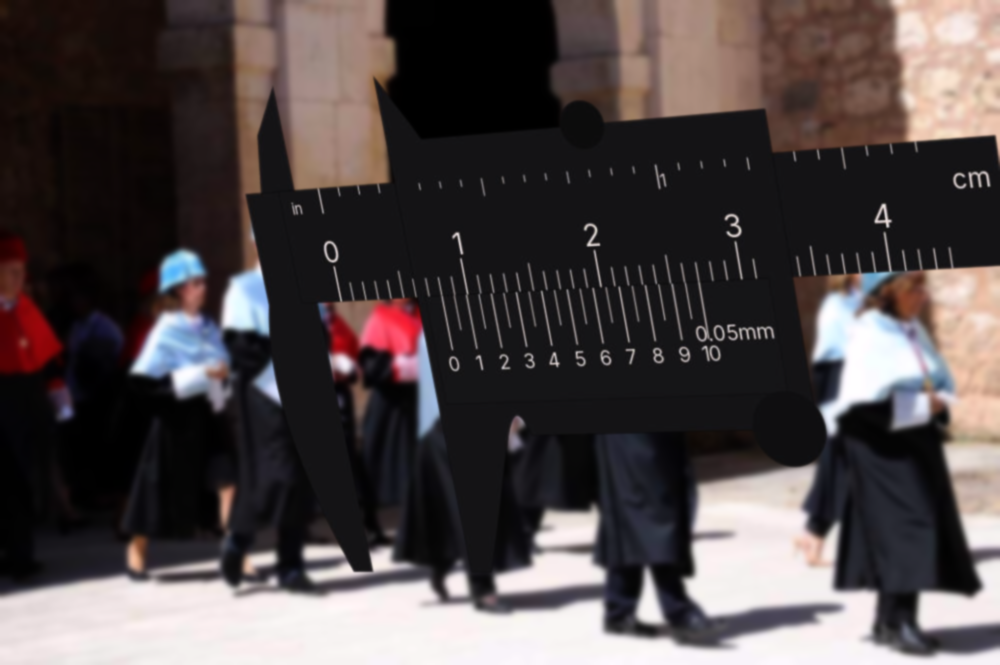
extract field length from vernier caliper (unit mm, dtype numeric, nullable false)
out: 8.0 mm
